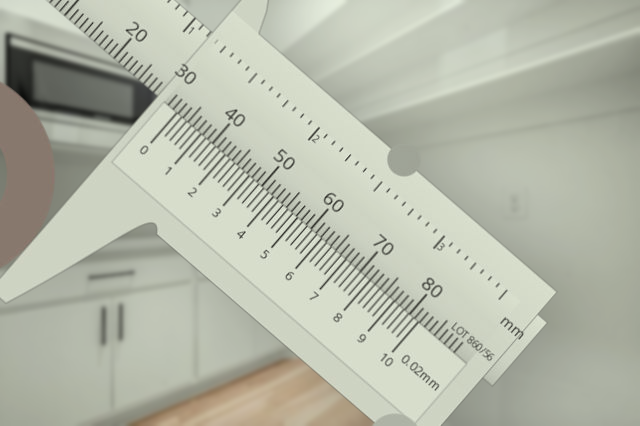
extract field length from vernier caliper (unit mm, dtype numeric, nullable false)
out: 32.8 mm
